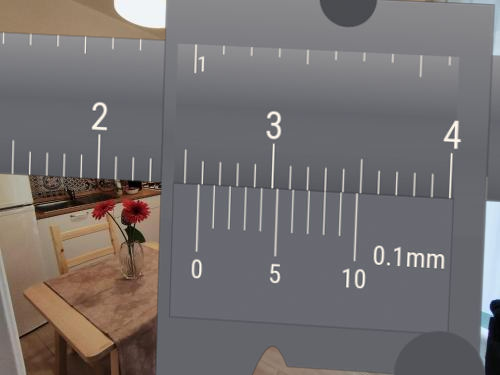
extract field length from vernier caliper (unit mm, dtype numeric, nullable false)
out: 25.8 mm
